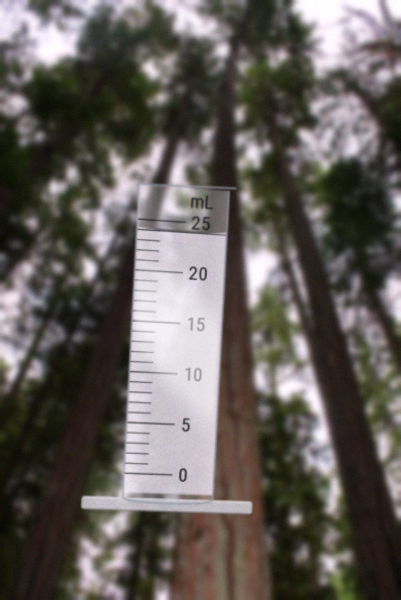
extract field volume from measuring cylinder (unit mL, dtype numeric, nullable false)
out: 24 mL
